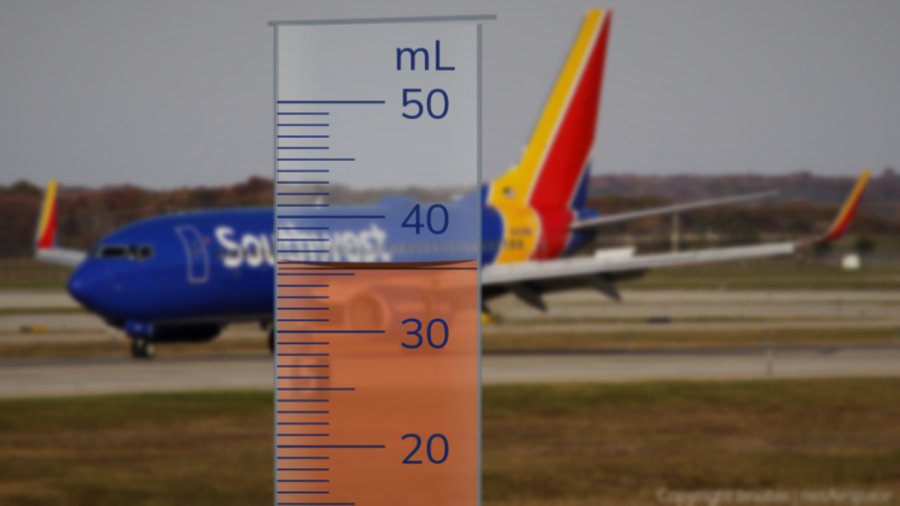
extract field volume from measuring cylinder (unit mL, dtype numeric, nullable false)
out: 35.5 mL
